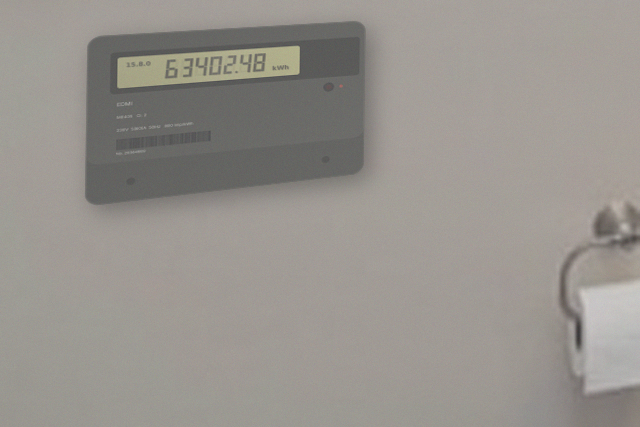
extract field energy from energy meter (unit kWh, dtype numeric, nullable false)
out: 63402.48 kWh
